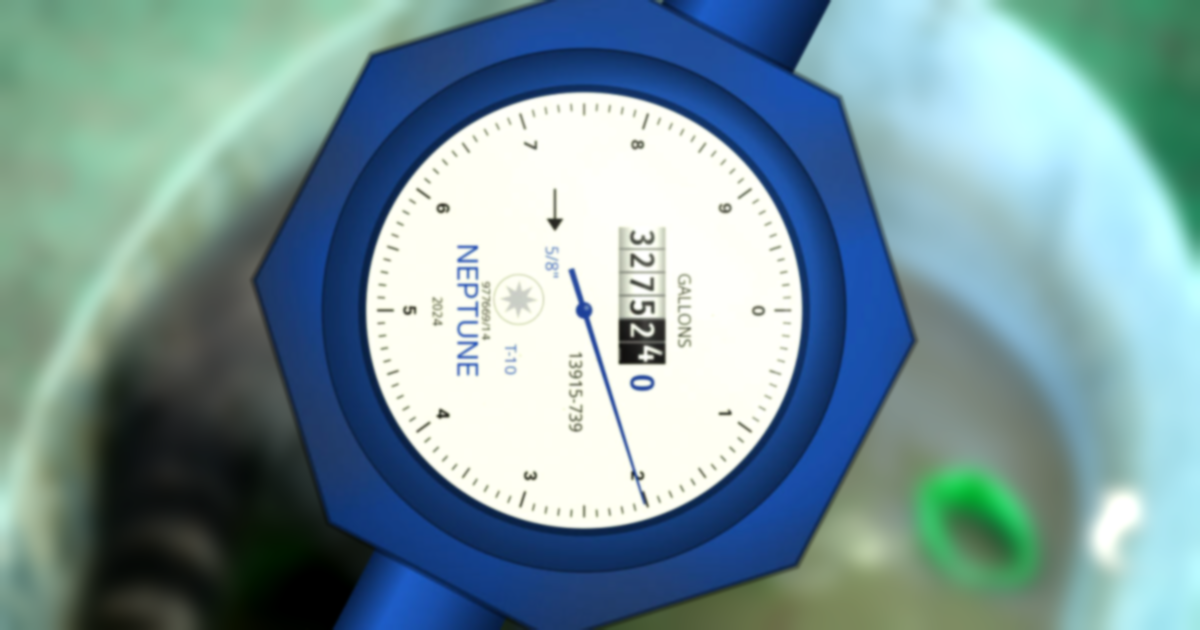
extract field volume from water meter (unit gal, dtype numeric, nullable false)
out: 3275242.0 gal
